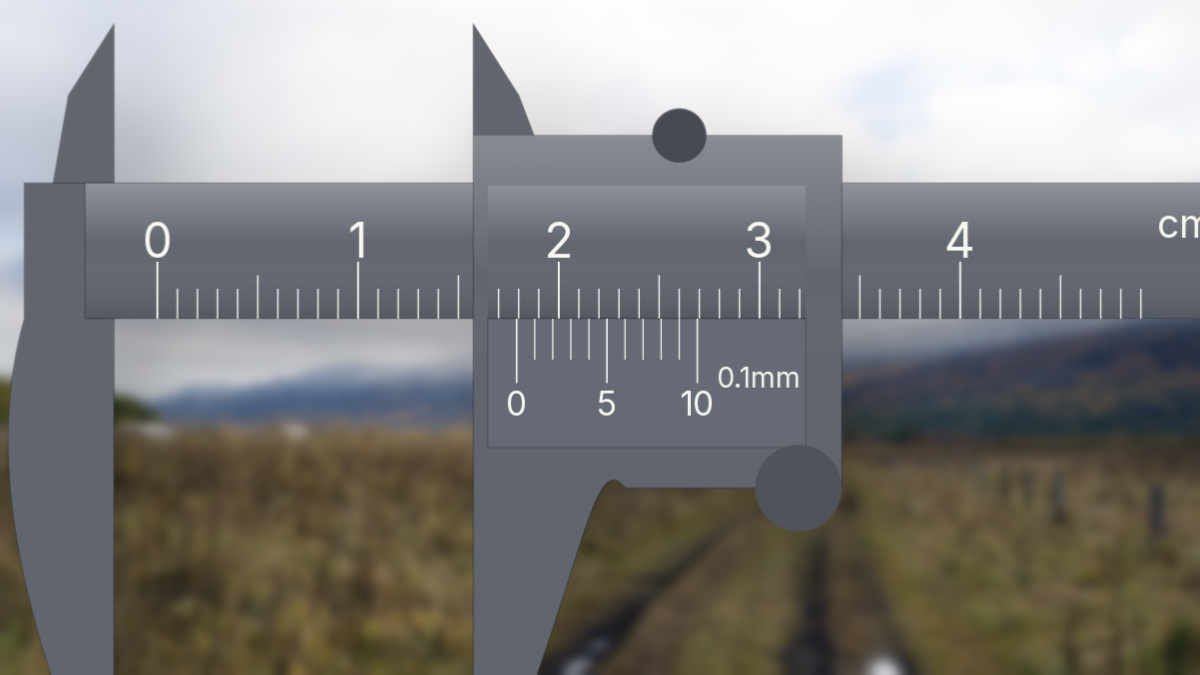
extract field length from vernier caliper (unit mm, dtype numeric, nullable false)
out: 17.9 mm
